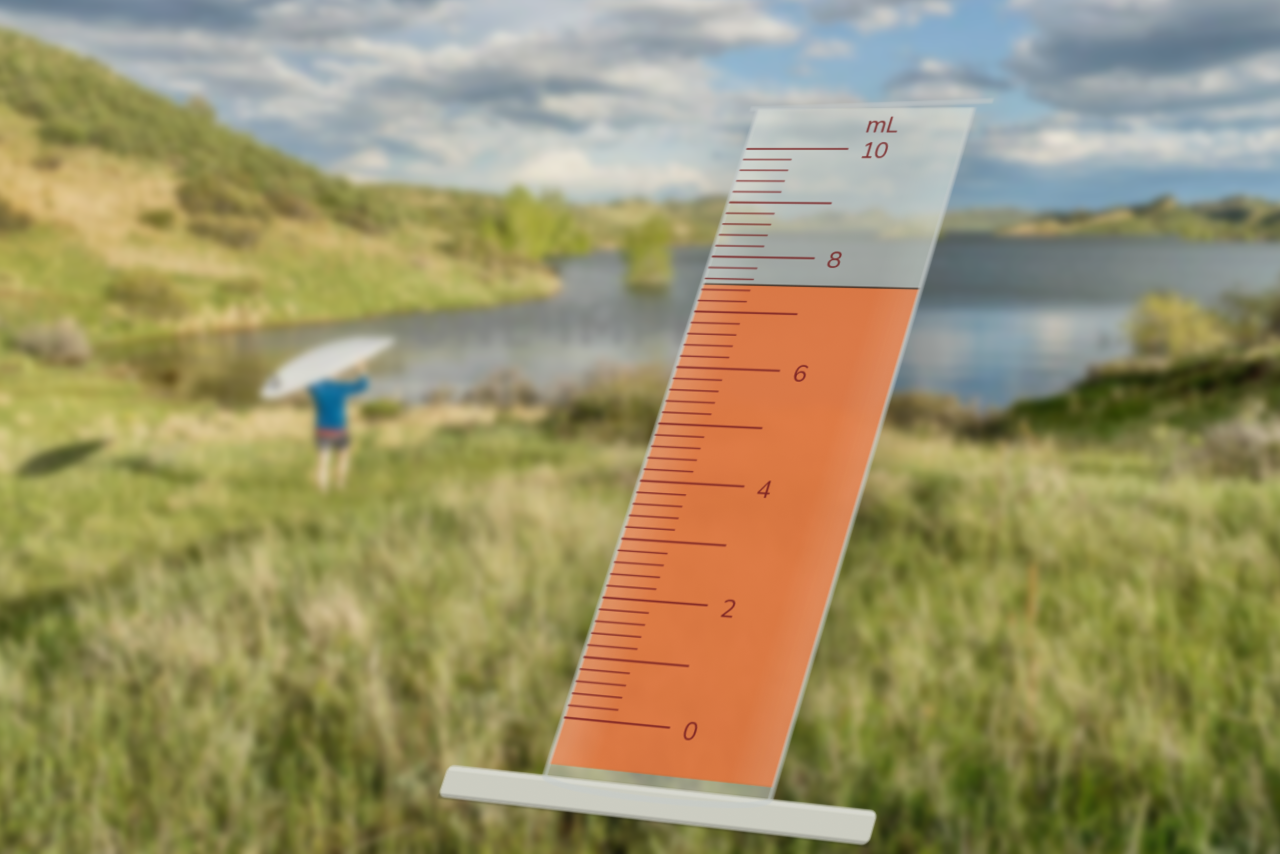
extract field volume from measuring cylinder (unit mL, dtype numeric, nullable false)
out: 7.5 mL
